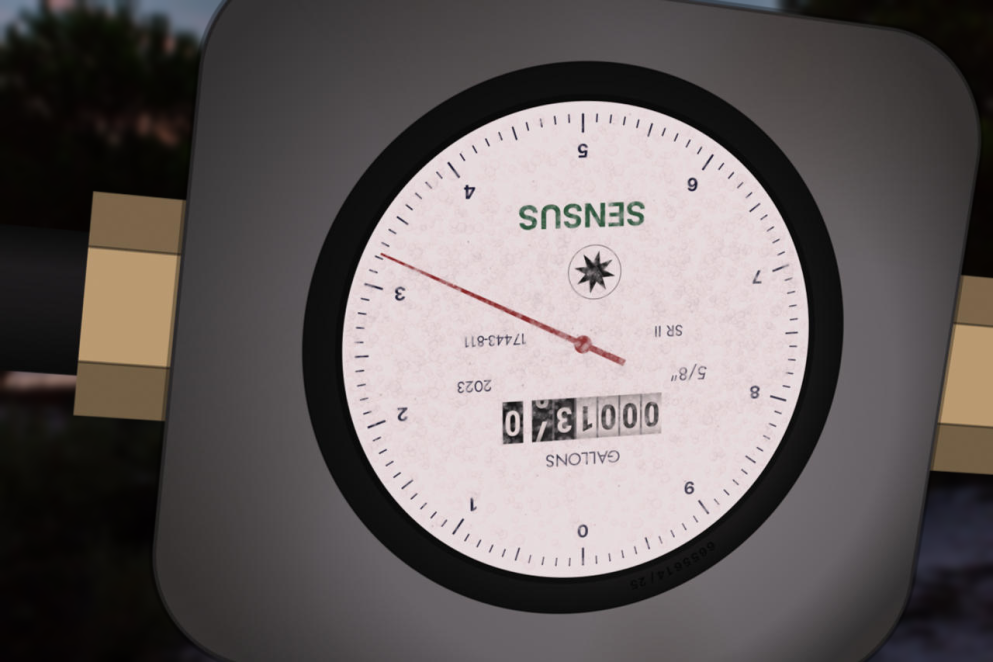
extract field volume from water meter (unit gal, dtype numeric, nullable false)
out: 1373.2 gal
